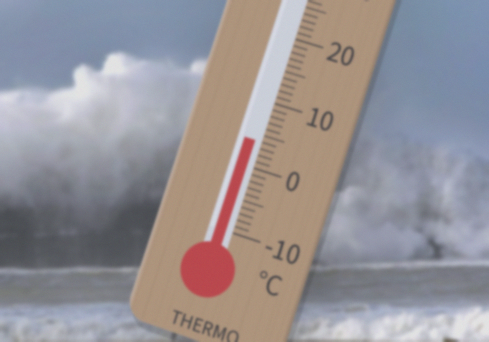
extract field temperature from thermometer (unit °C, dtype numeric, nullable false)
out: 4 °C
